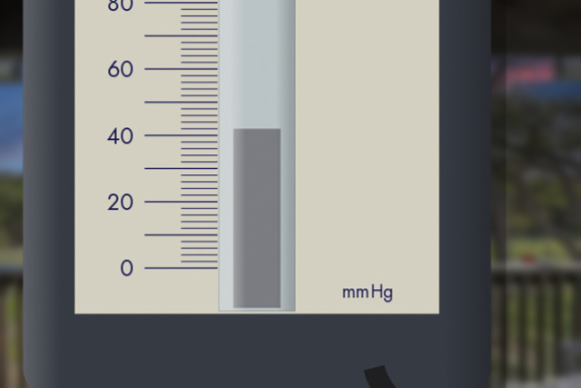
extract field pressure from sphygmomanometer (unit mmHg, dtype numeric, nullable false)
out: 42 mmHg
